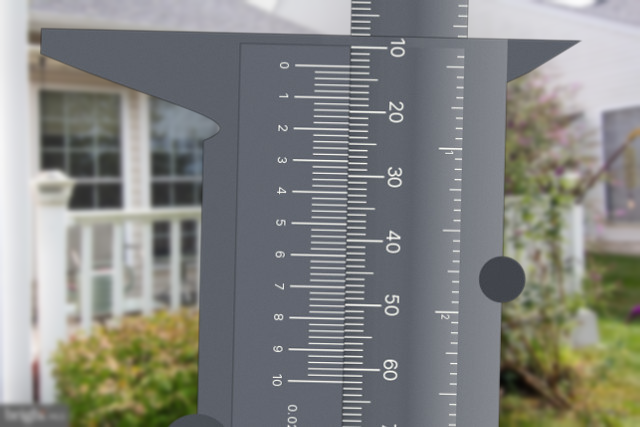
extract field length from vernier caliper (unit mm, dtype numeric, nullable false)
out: 13.0 mm
